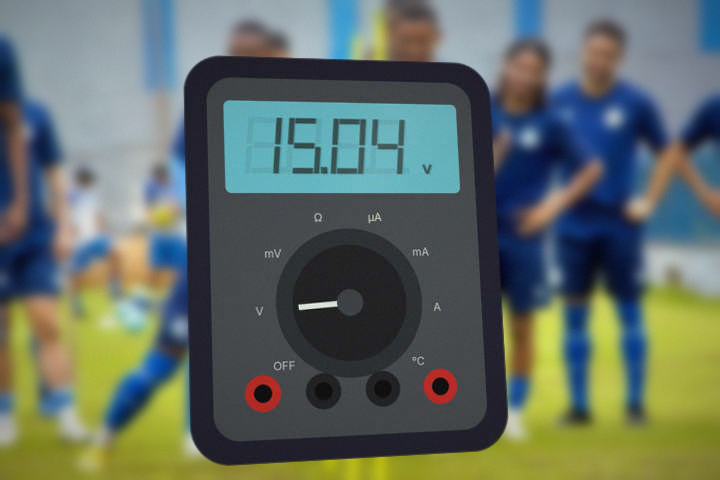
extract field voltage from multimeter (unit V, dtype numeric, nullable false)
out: 15.04 V
